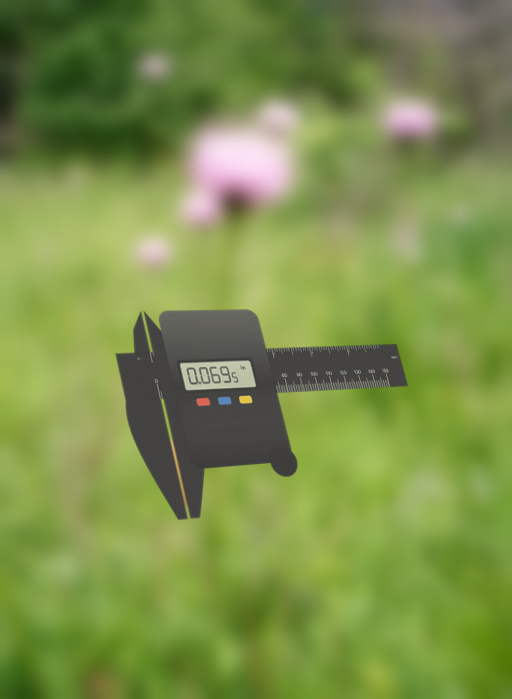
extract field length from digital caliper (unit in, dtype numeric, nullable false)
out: 0.0695 in
